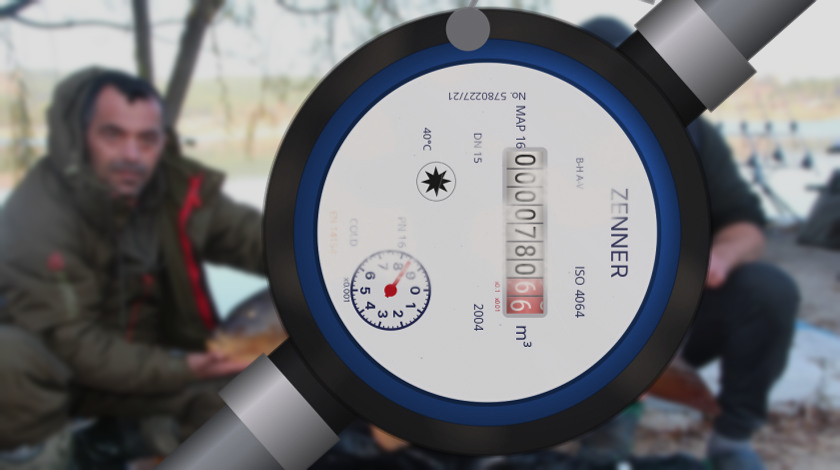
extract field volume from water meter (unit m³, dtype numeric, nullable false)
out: 780.658 m³
